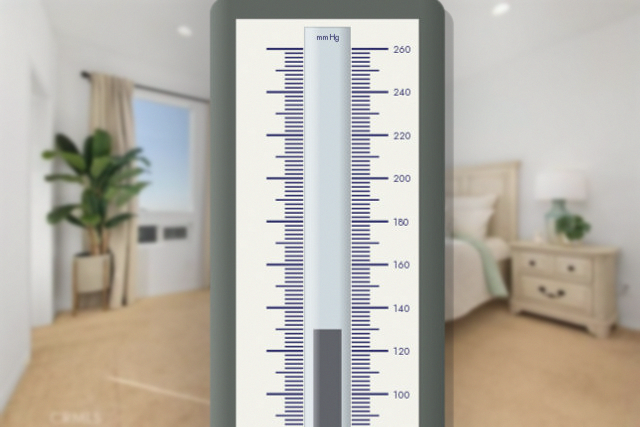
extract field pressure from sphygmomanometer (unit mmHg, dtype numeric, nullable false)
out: 130 mmHg
